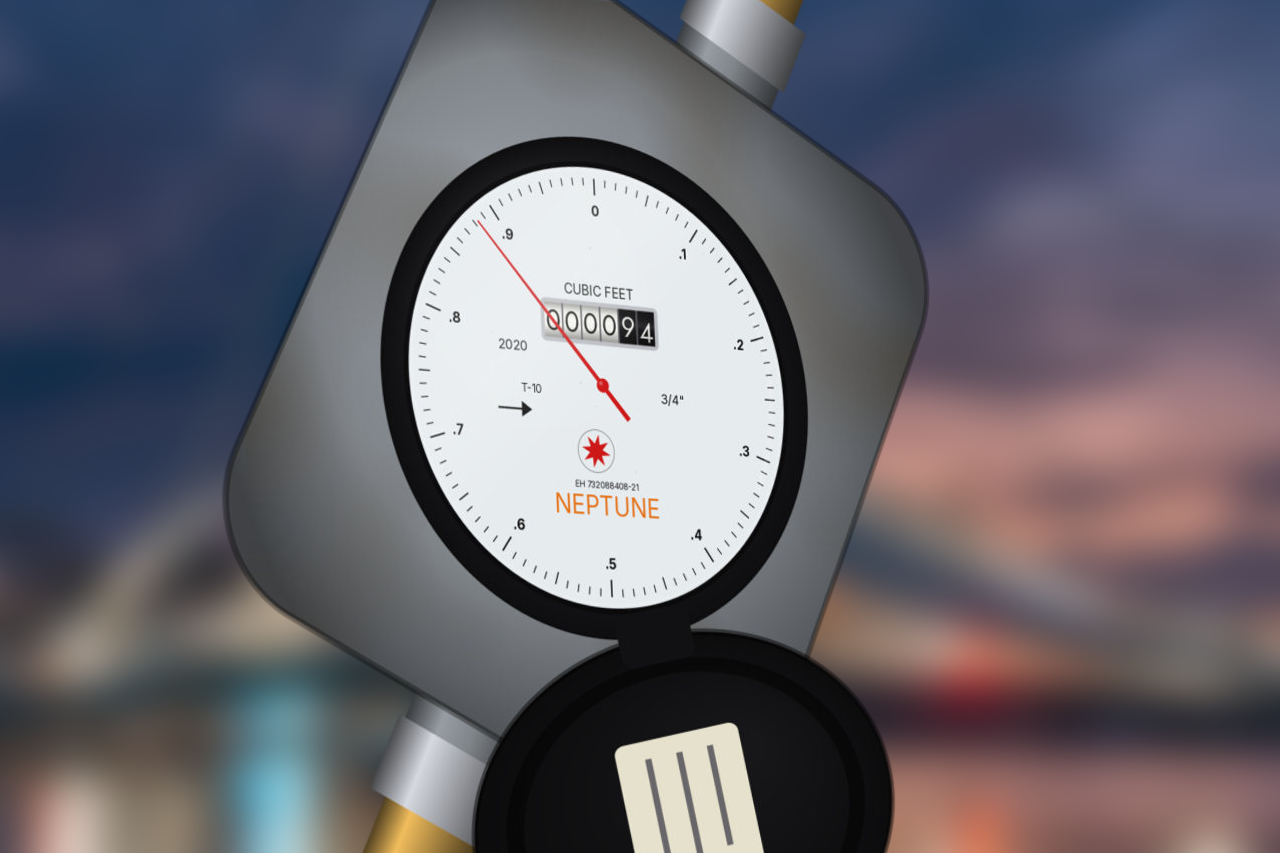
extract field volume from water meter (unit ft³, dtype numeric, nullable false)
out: 93.88 ft³
